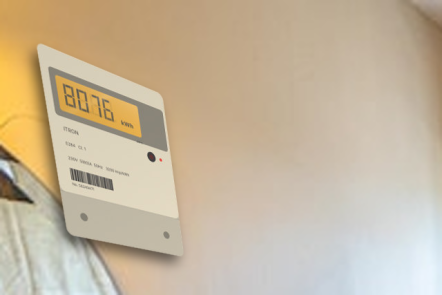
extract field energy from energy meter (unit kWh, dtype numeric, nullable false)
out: 8076 kWh
